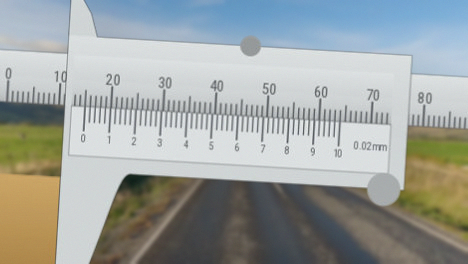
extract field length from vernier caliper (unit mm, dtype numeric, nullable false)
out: 15.0 mm
